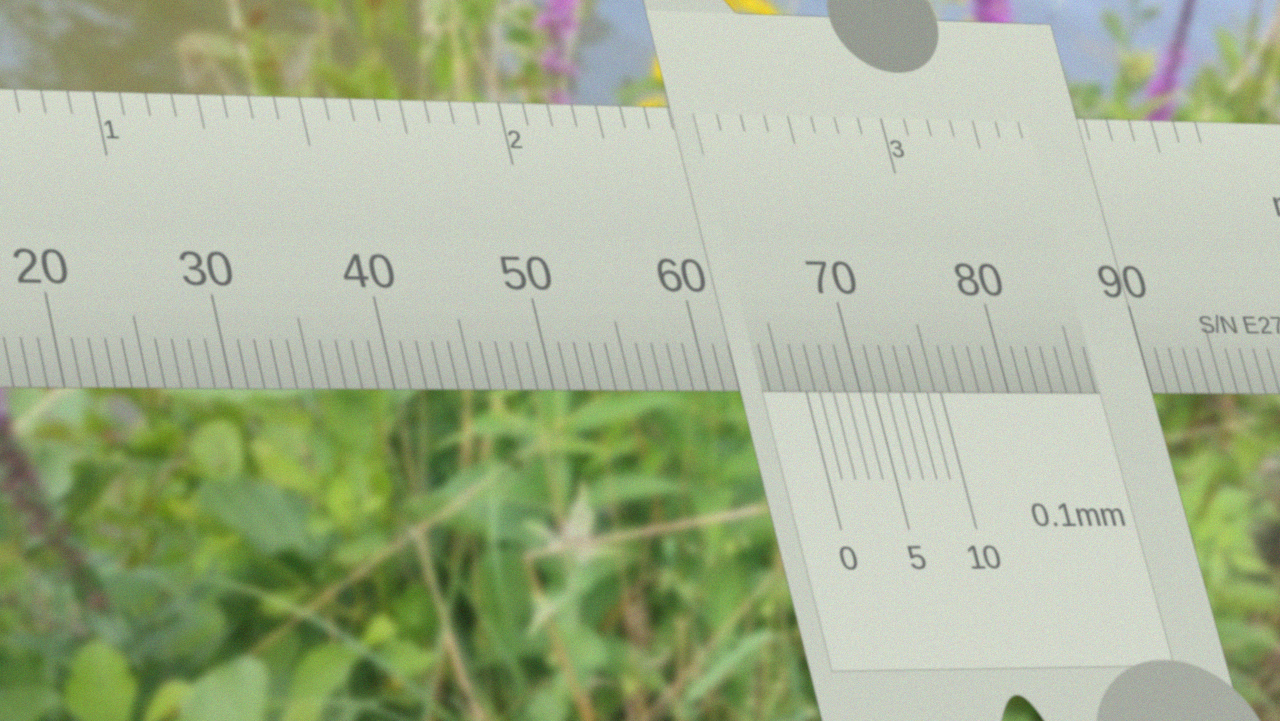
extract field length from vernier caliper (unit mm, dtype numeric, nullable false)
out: 66.4 mm
